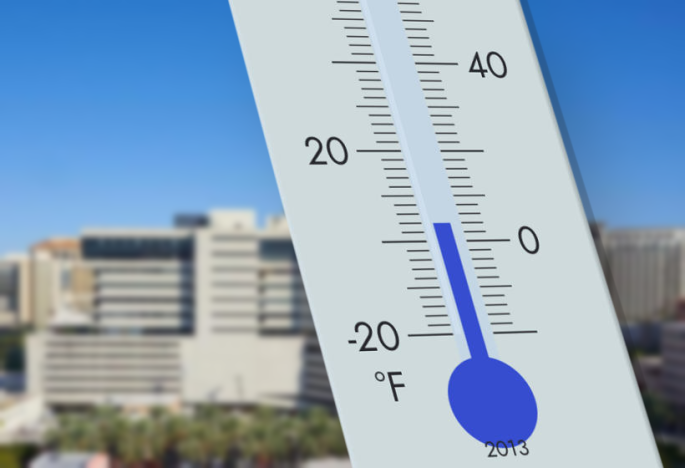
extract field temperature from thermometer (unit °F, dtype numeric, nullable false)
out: 4 °F
